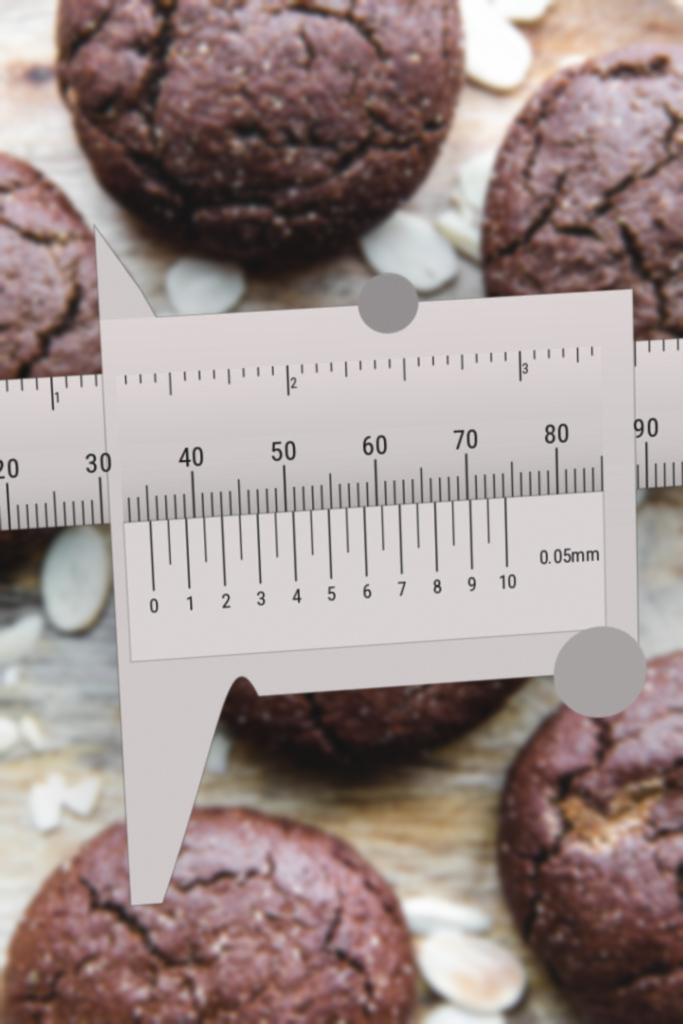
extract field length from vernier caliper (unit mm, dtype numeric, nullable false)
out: 35.2 mm
